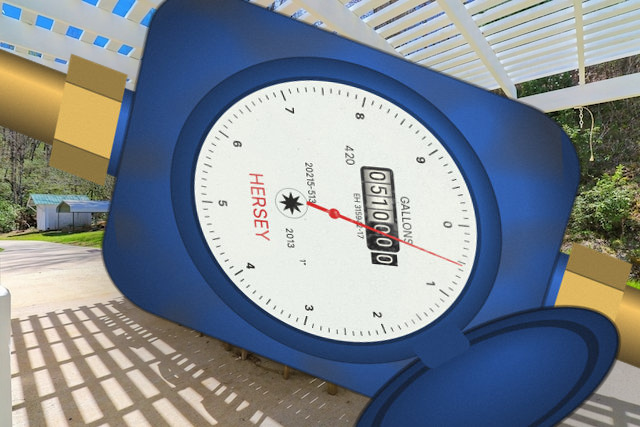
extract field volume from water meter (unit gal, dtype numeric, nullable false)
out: 510000.5 gal
